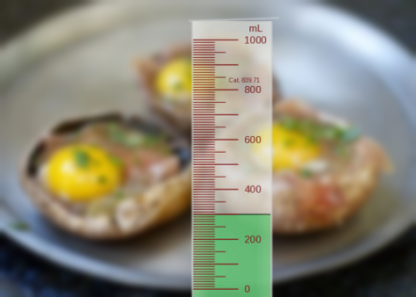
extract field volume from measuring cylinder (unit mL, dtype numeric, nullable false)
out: 300 mL
